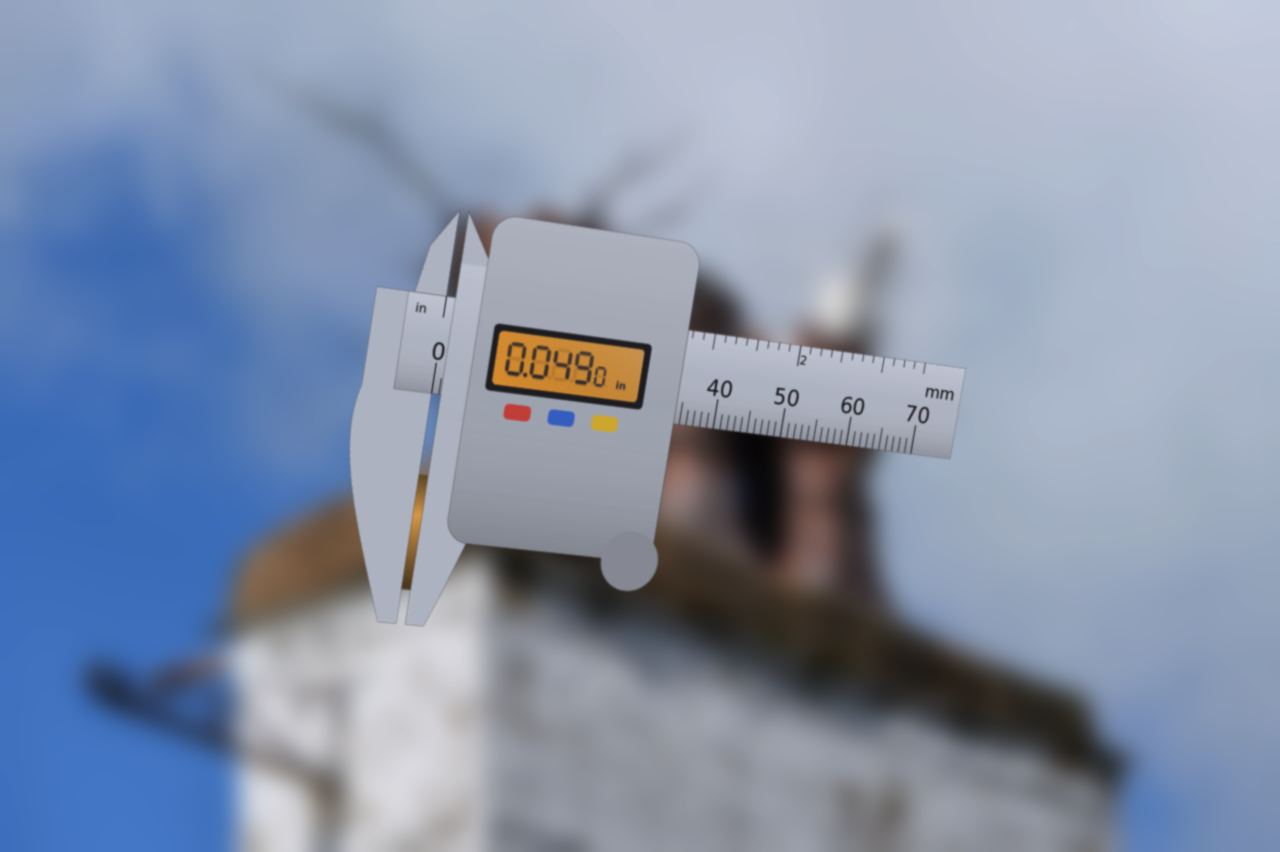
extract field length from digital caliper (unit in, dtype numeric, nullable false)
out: 0.0490 in
